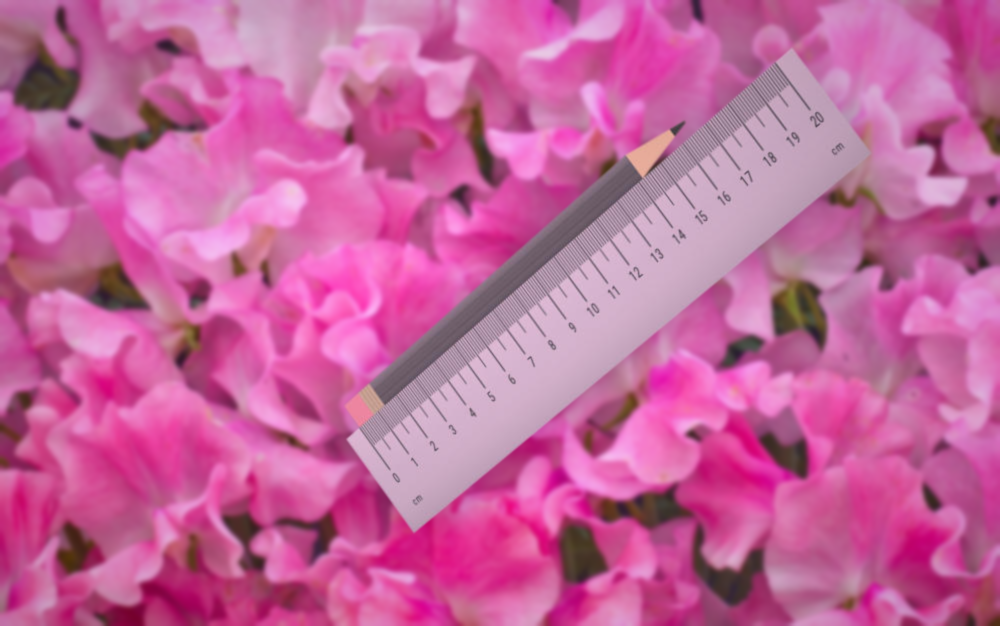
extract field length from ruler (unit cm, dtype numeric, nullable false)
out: 16.5 cm
